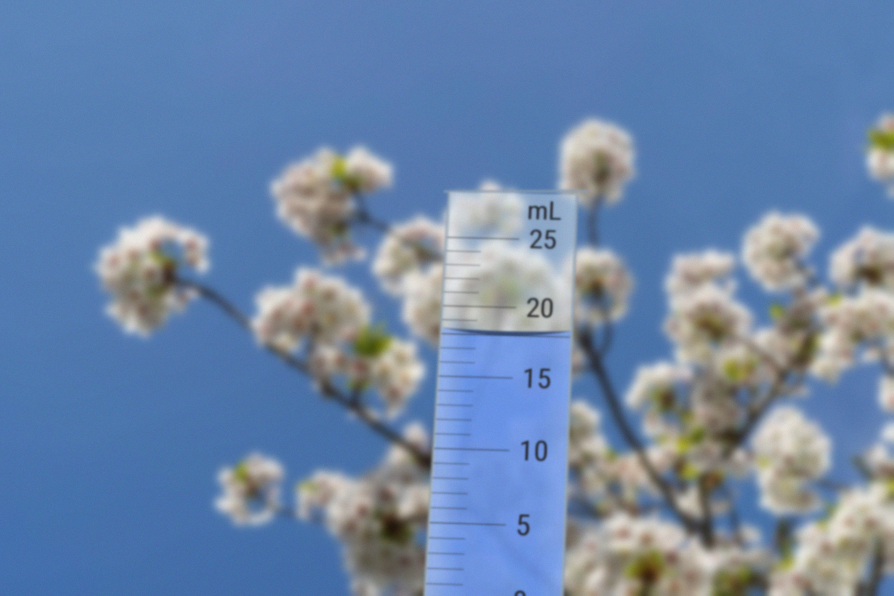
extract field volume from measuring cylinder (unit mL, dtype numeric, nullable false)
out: 18 mL
